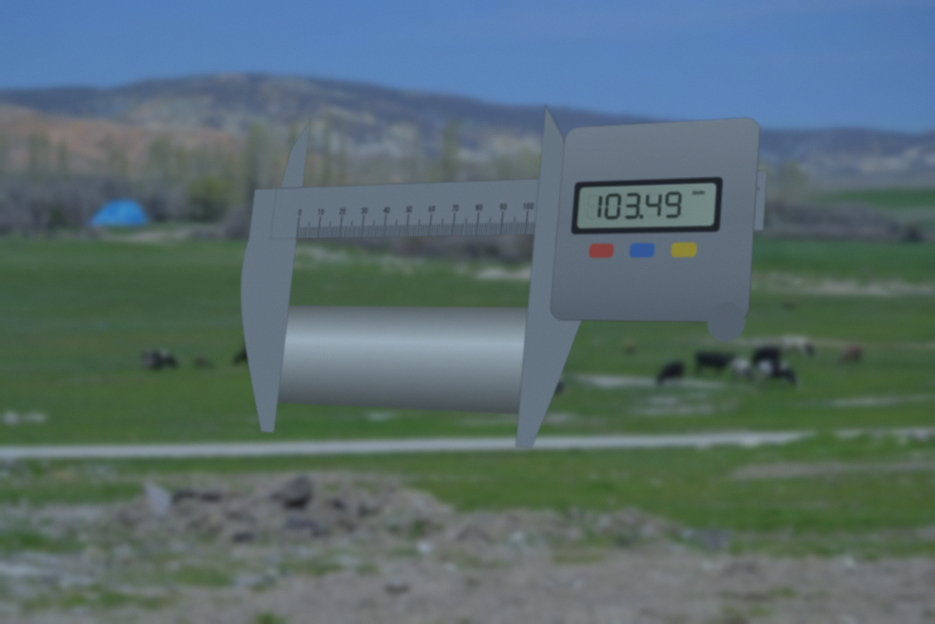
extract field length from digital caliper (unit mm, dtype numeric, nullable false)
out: 103.49 mm
